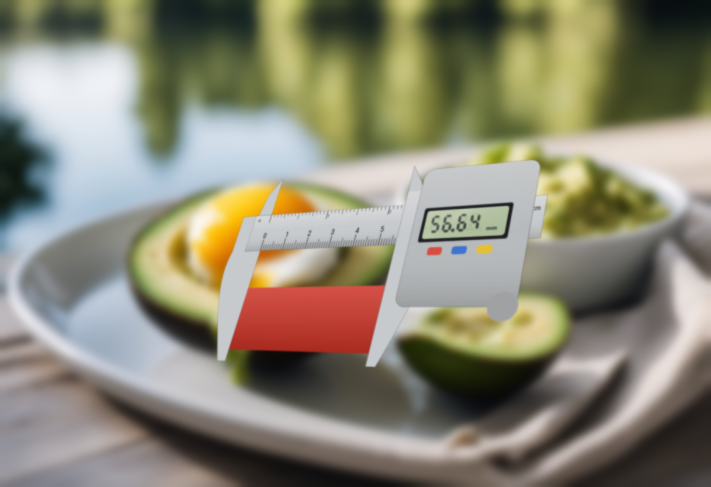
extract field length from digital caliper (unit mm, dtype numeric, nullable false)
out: 56.64 mm
